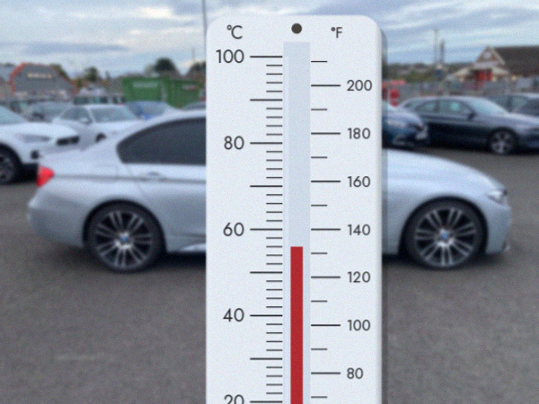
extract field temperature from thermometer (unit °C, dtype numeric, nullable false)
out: 56 °C
